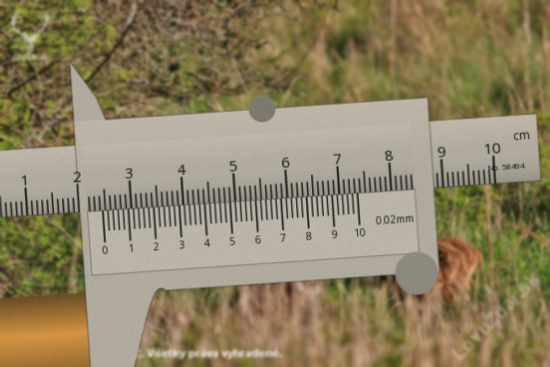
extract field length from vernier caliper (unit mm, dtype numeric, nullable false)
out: 24.5 mm
